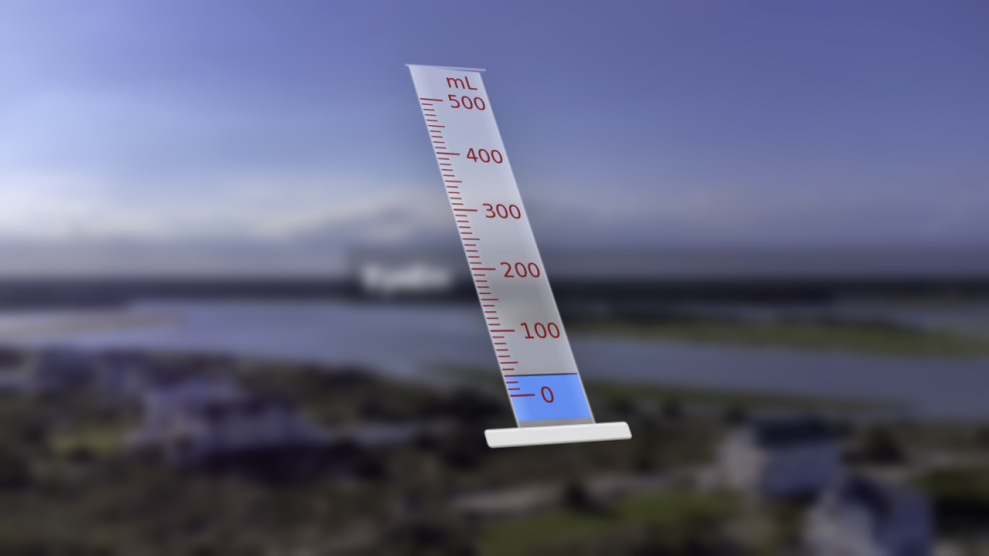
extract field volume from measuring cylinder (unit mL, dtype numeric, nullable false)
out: 30 mL
